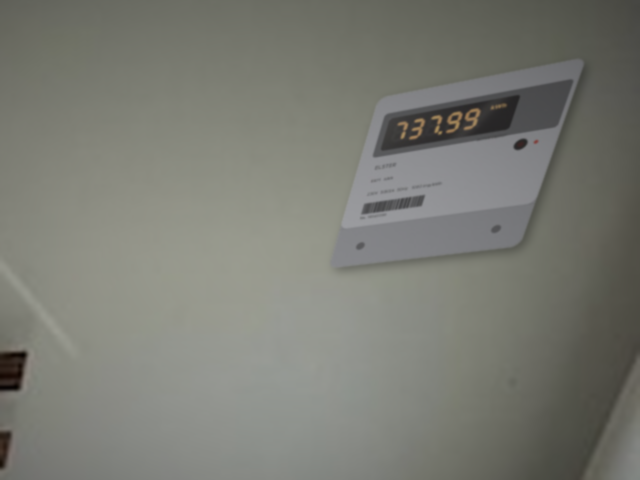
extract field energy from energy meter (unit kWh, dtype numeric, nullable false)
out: 737.99 kWh
